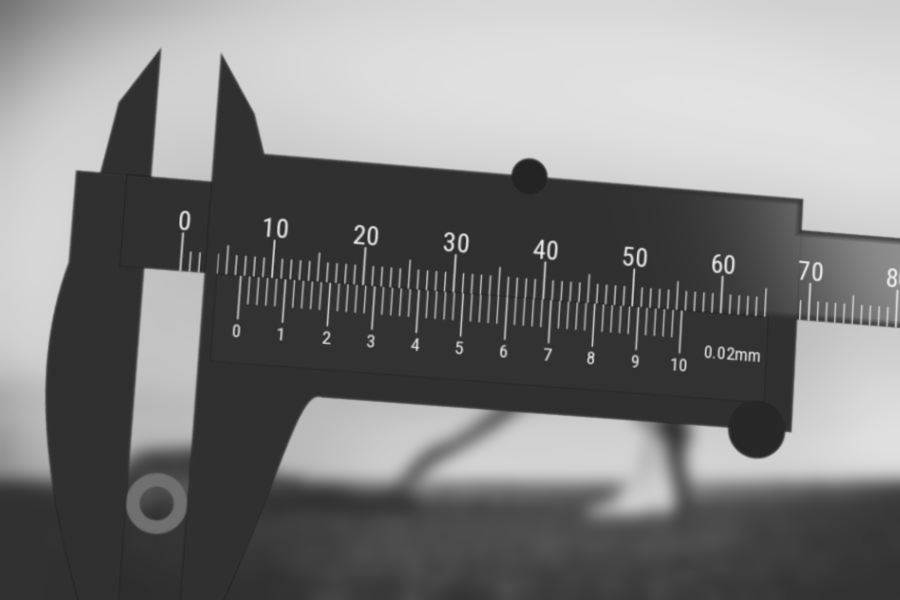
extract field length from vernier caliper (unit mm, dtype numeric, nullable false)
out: 6.6 mm
